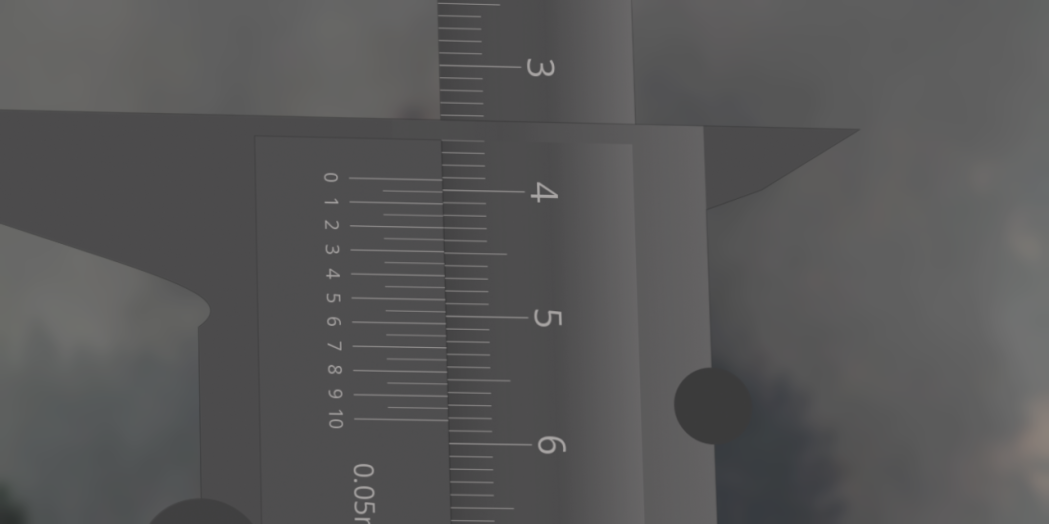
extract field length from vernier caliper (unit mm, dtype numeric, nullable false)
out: 39.2 mm
